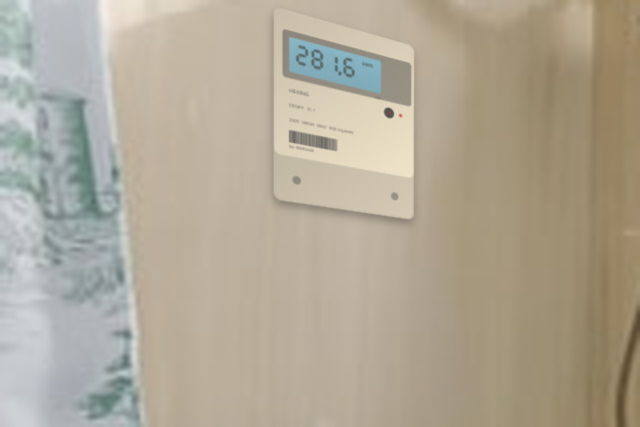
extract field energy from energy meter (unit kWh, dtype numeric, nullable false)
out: 281.6 kWh
